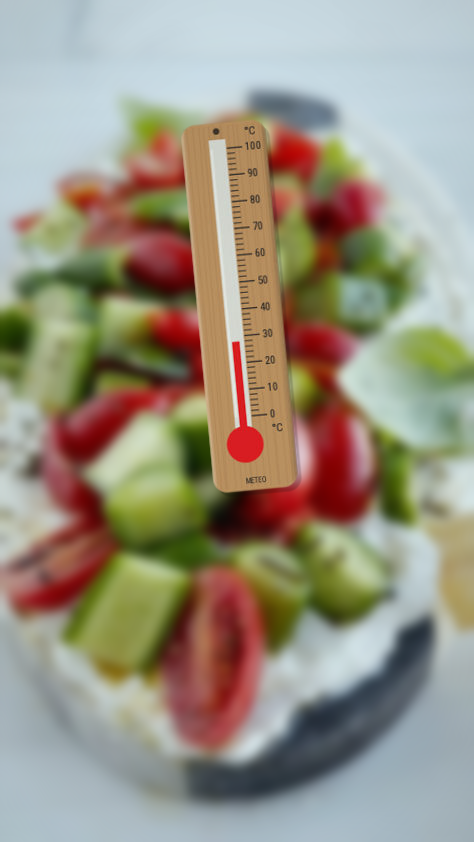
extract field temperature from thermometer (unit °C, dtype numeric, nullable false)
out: 28 °C
